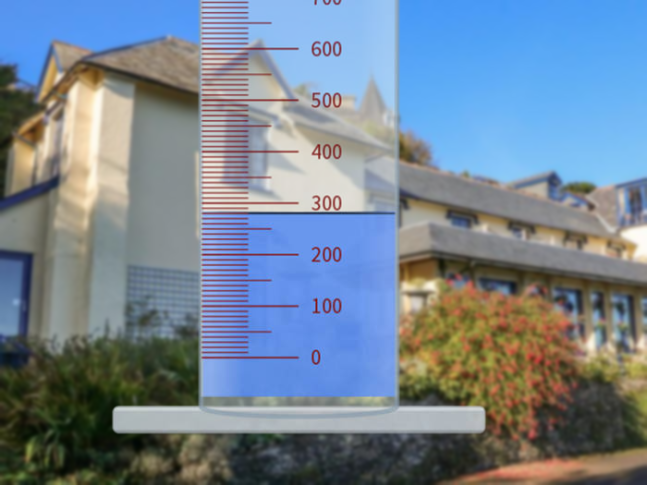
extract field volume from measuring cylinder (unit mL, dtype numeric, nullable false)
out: 280 mL
